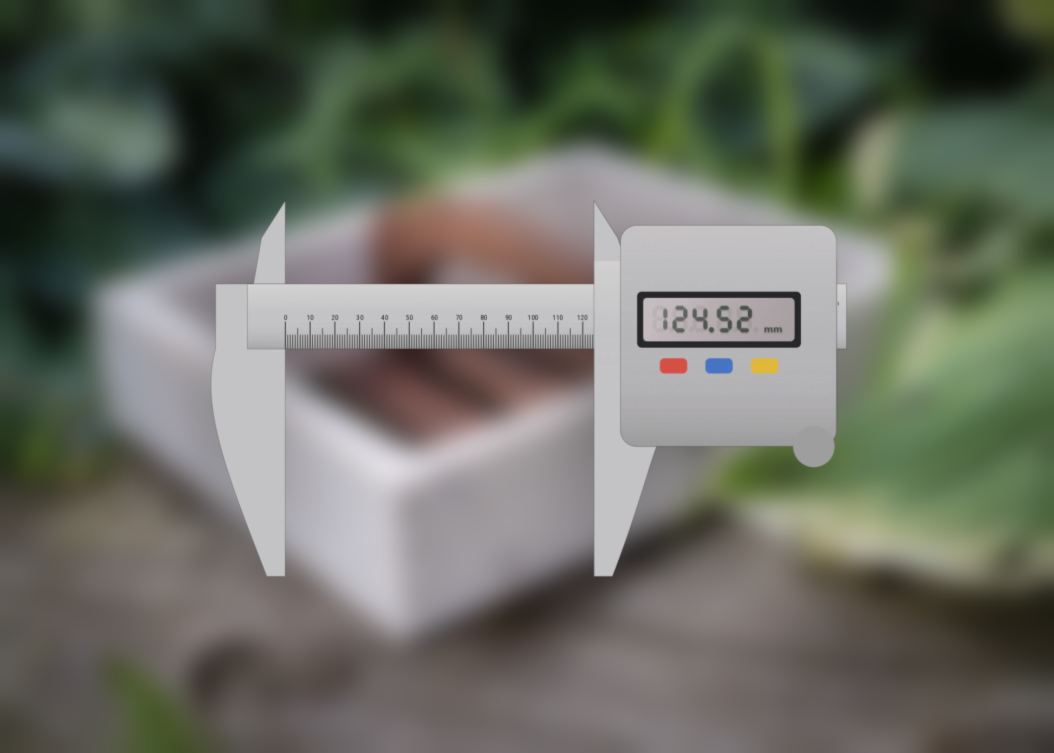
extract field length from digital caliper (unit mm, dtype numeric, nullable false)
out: 124.52 mm
